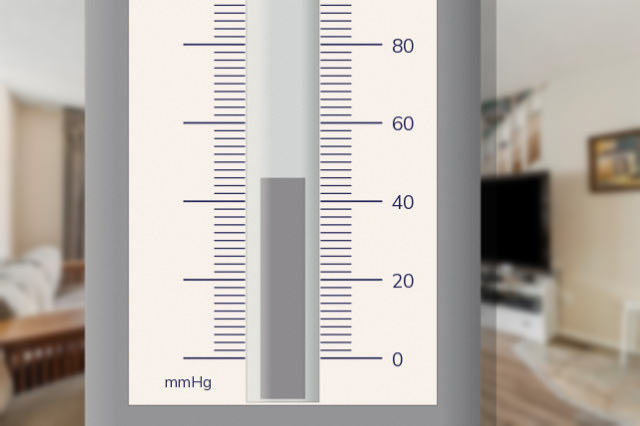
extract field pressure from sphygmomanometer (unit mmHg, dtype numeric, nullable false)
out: 46 mmHg
